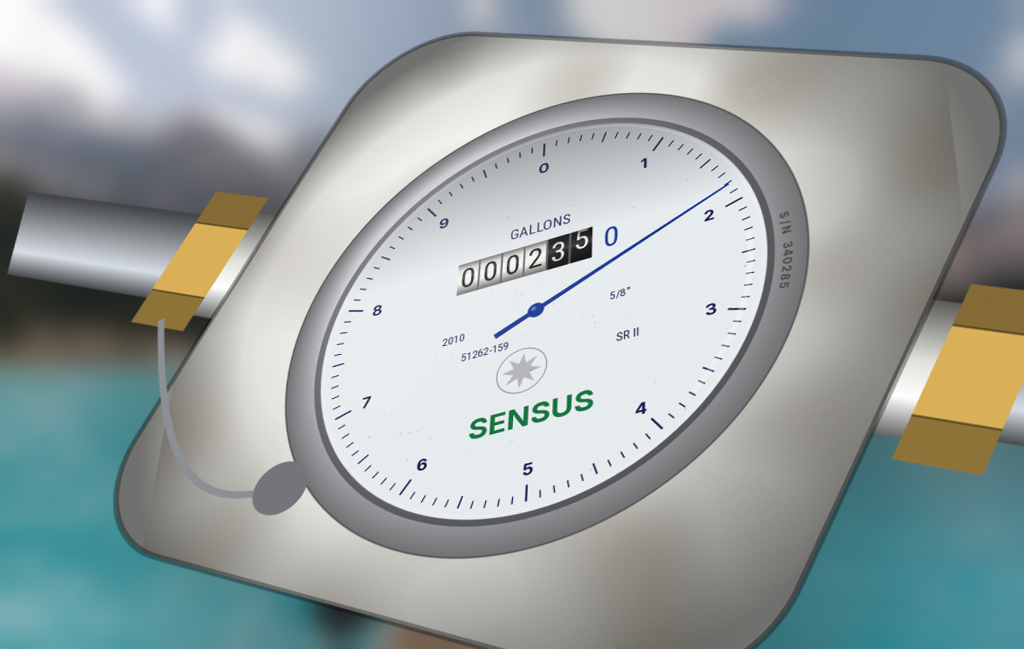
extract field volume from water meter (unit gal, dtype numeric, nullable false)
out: 2351.8 gal
